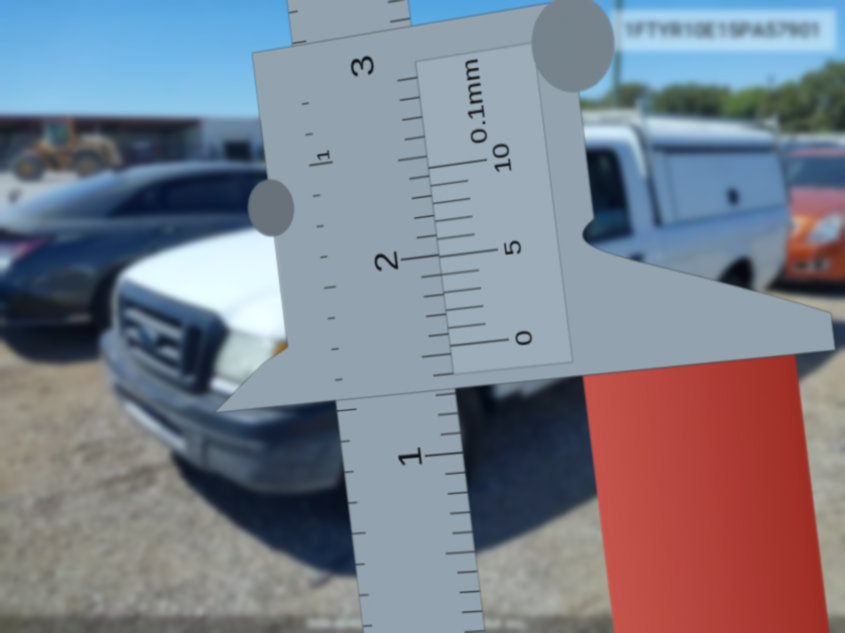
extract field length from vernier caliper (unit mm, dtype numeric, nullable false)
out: 15.4 mm
